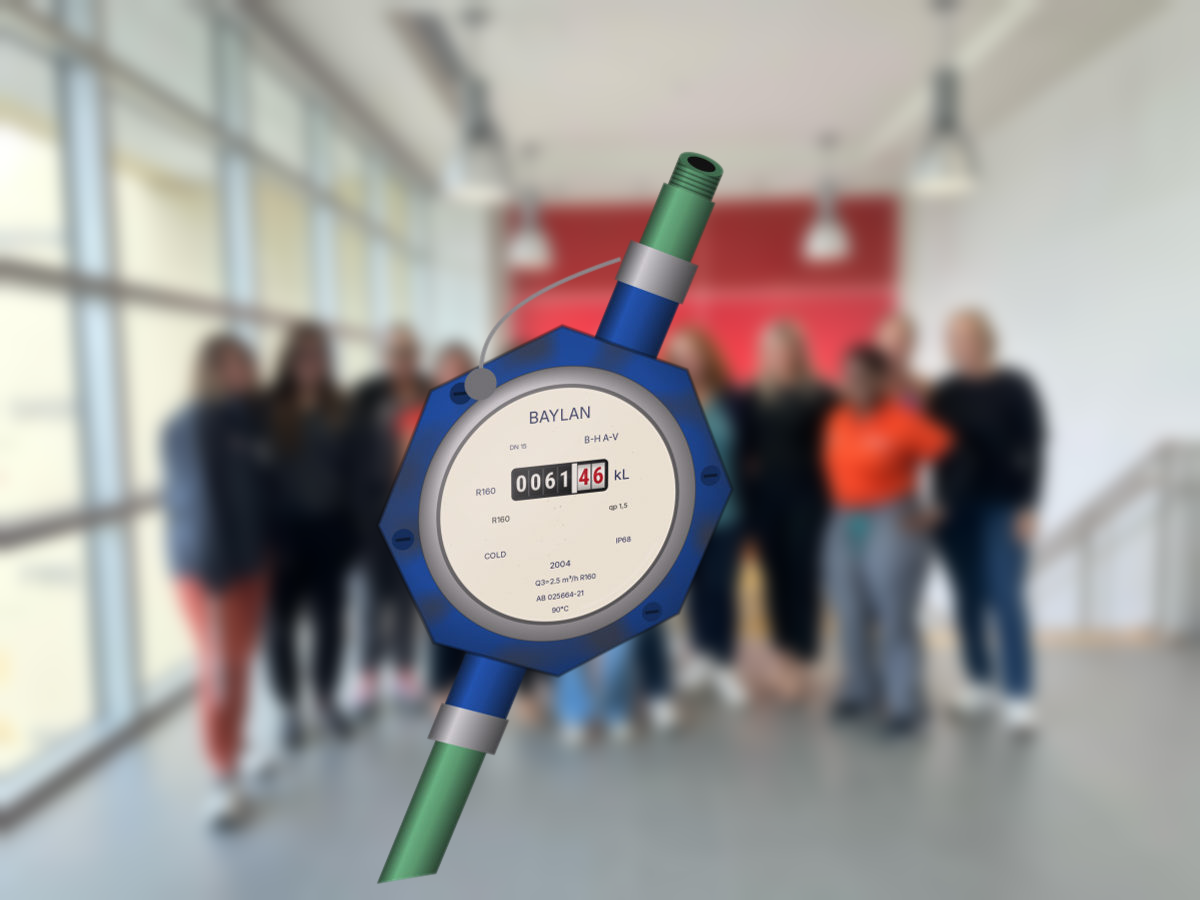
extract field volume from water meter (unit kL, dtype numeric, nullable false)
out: 61.46 kL
